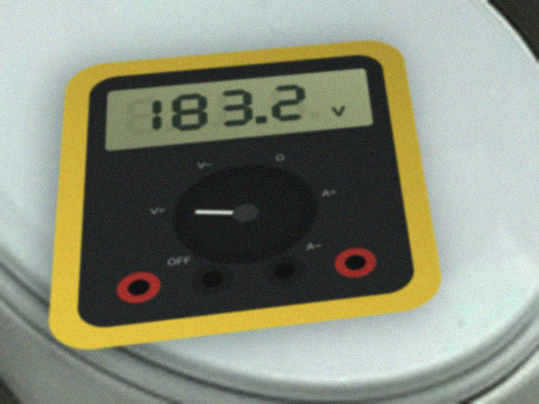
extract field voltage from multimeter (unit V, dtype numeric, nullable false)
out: 183.2 V
